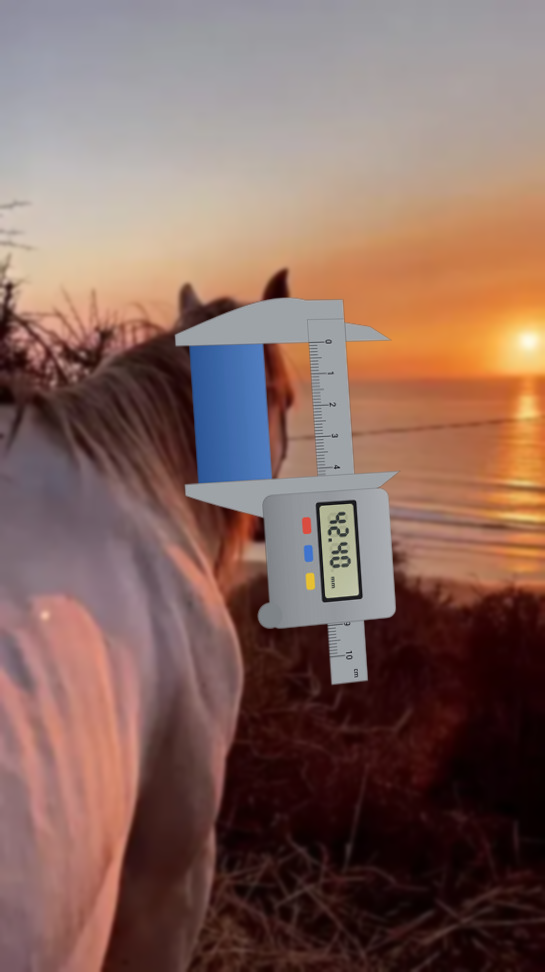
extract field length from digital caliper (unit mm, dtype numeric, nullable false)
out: 42.40 mm
